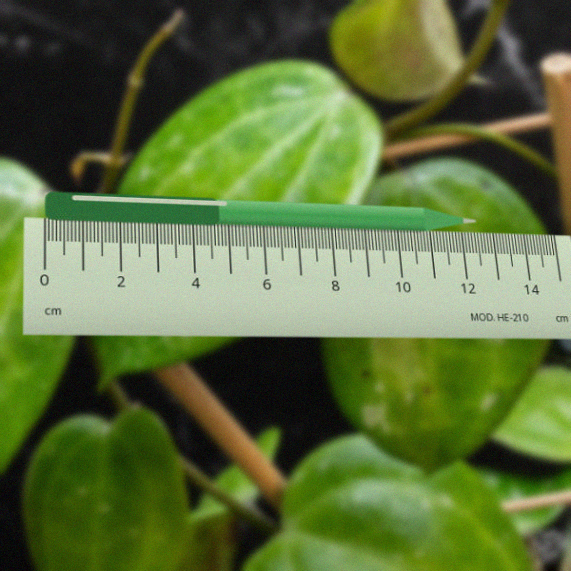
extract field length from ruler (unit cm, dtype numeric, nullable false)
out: 12.5 cm
